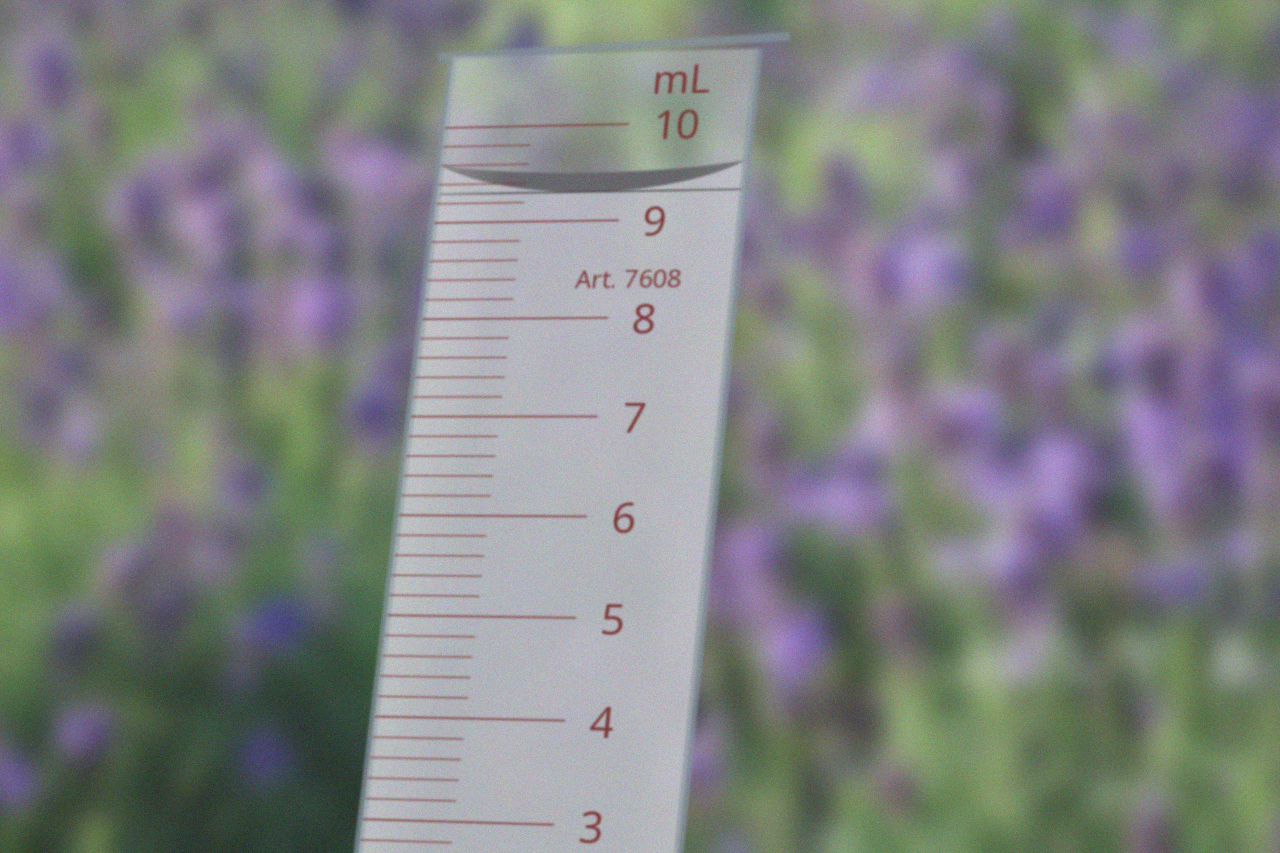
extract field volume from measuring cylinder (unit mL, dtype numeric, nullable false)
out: 9.3 mL
